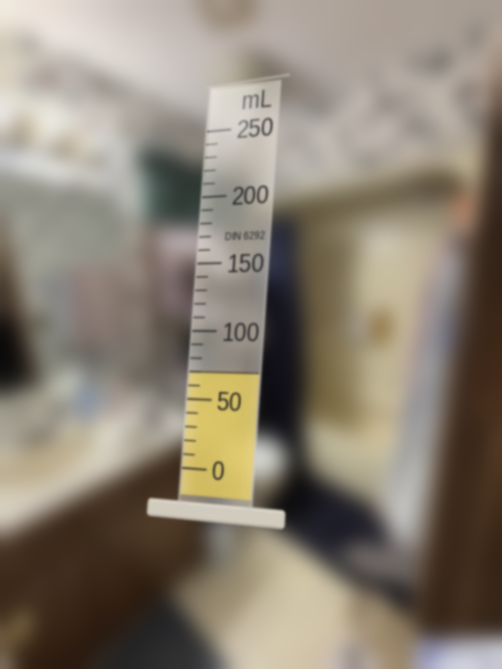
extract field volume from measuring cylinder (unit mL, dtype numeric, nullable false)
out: 70 mL
